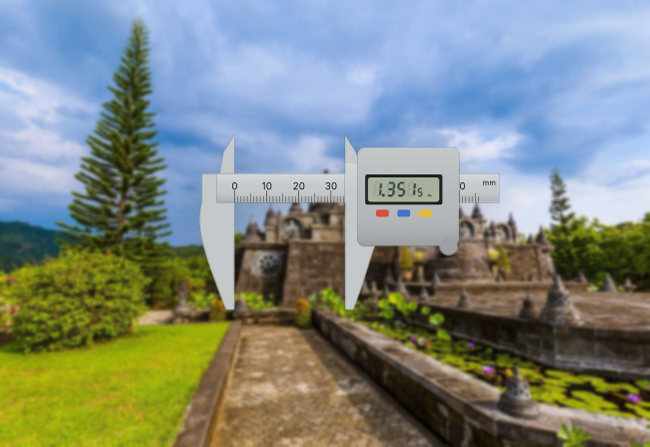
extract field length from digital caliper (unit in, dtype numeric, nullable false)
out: 1.3515 in
